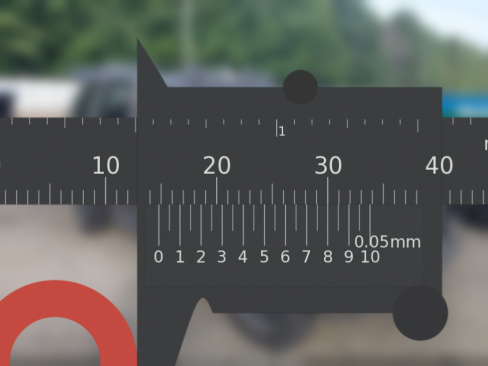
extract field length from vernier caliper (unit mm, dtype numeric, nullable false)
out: 14.8 mm
